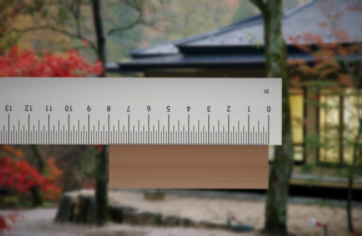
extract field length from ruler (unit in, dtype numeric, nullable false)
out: 8 in
